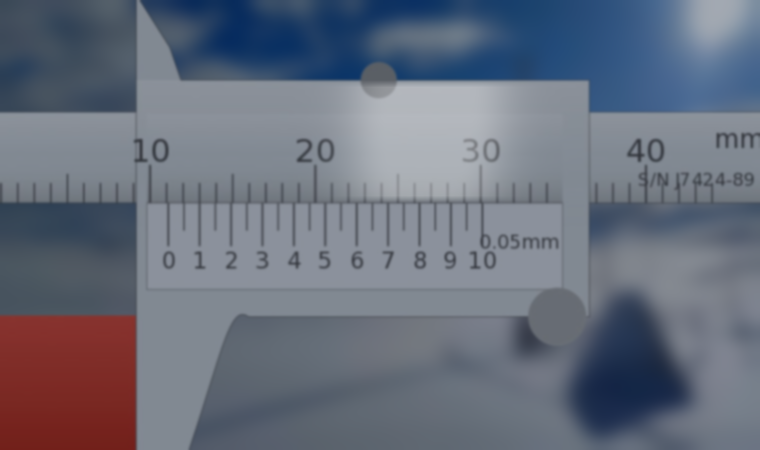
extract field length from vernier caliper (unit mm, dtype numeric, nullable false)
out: 11.1 mm
